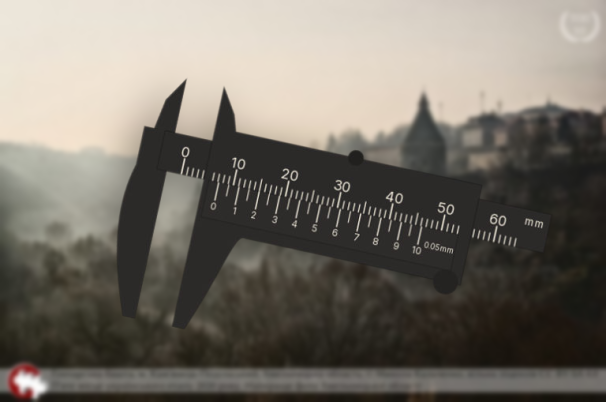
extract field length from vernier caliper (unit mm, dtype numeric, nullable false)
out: 7.2 mm
